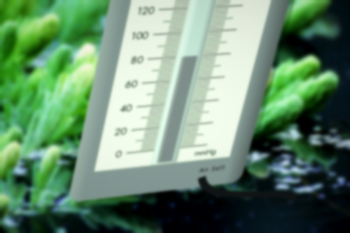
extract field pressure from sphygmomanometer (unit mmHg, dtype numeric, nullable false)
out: 80 mmHg
